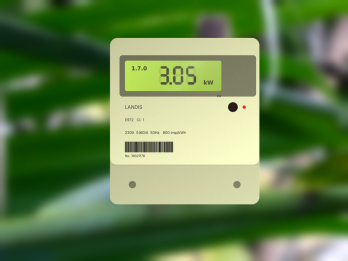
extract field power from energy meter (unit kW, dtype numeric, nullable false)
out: 3.05 kW
